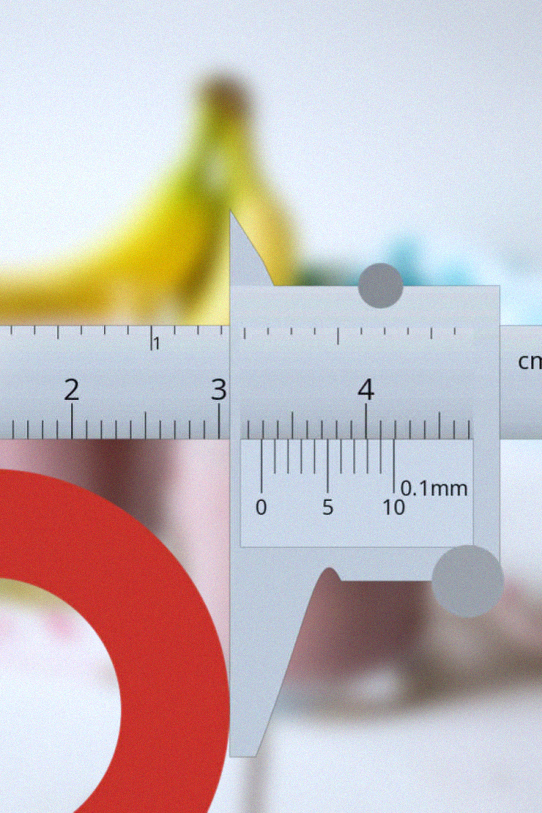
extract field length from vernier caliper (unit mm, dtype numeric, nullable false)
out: 32.9 mm
